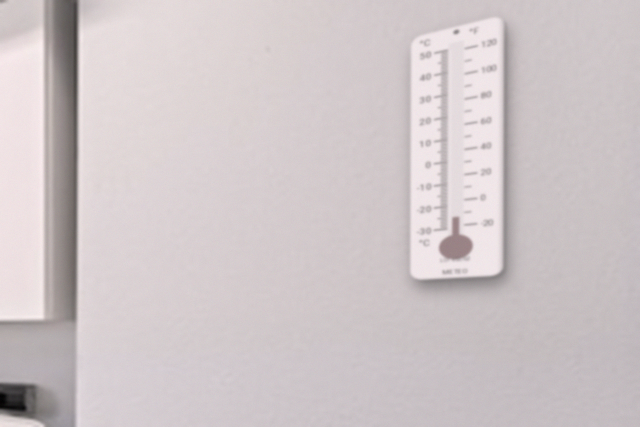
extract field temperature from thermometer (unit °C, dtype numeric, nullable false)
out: -25 °C
